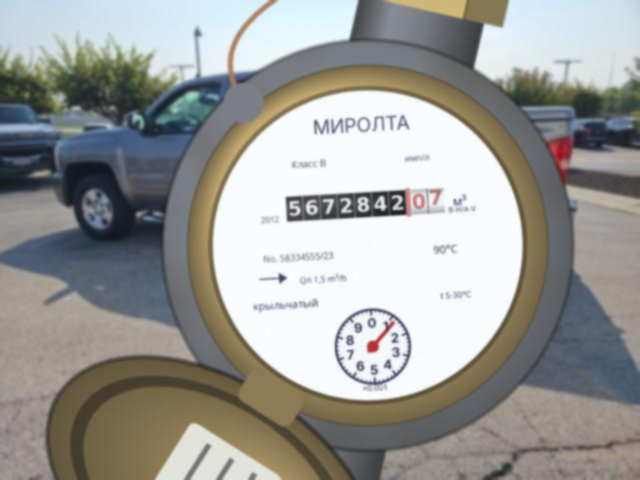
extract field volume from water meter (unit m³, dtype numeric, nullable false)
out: 5672842.071 m³
